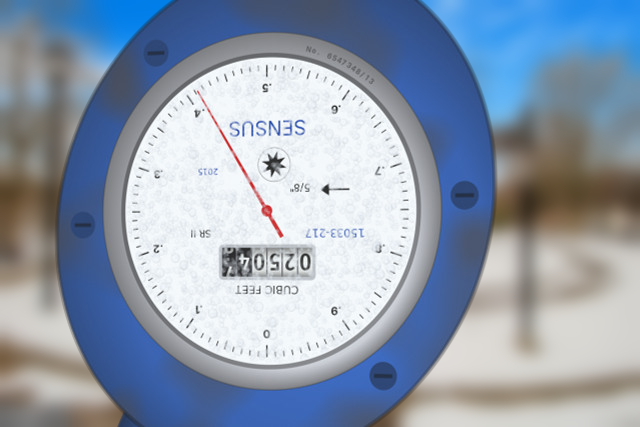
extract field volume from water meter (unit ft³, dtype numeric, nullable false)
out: 25047.41 ft³
